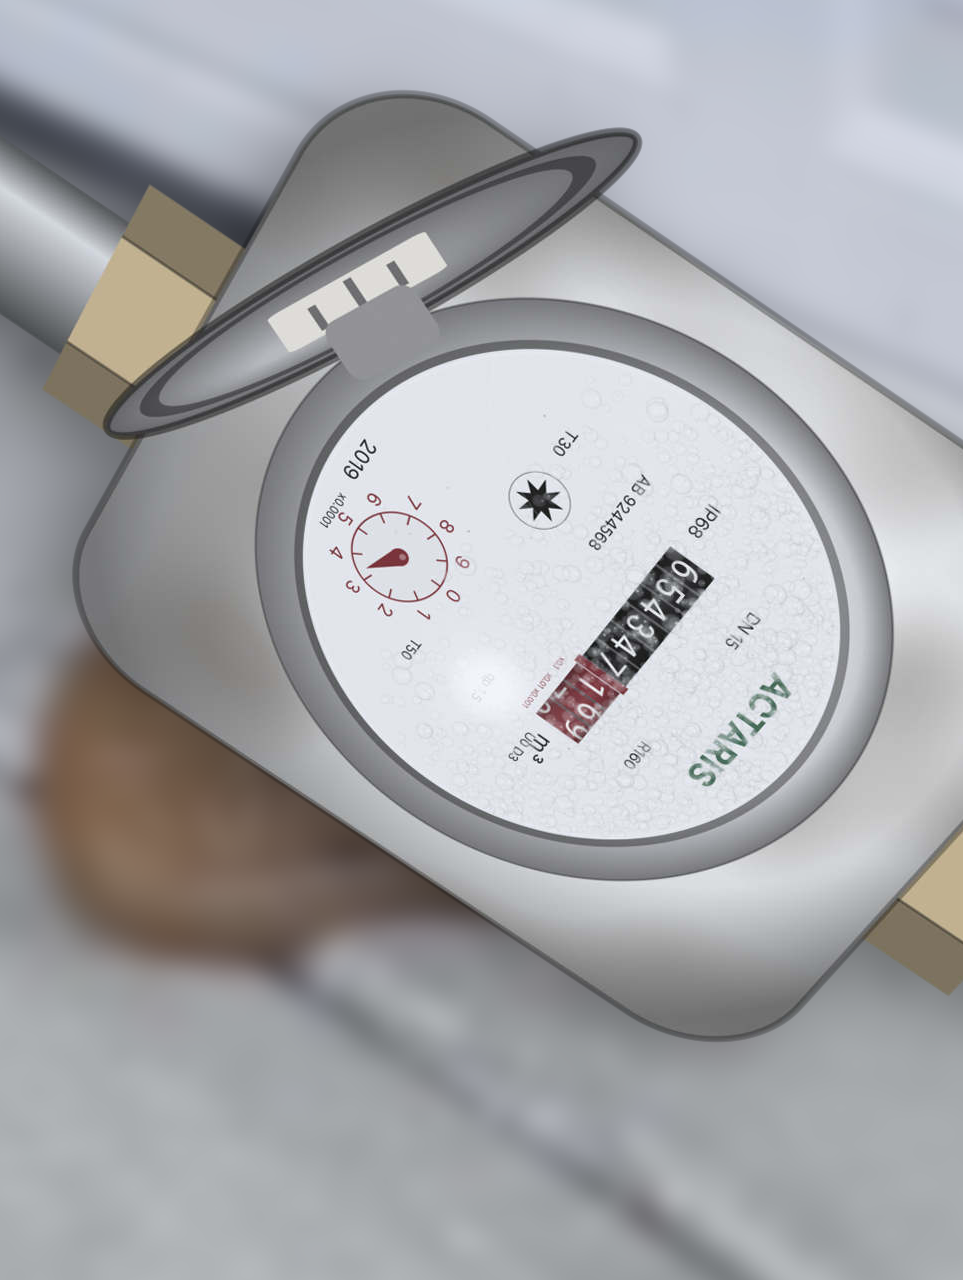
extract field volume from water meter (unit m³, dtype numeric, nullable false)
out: 654347.1693 m³
